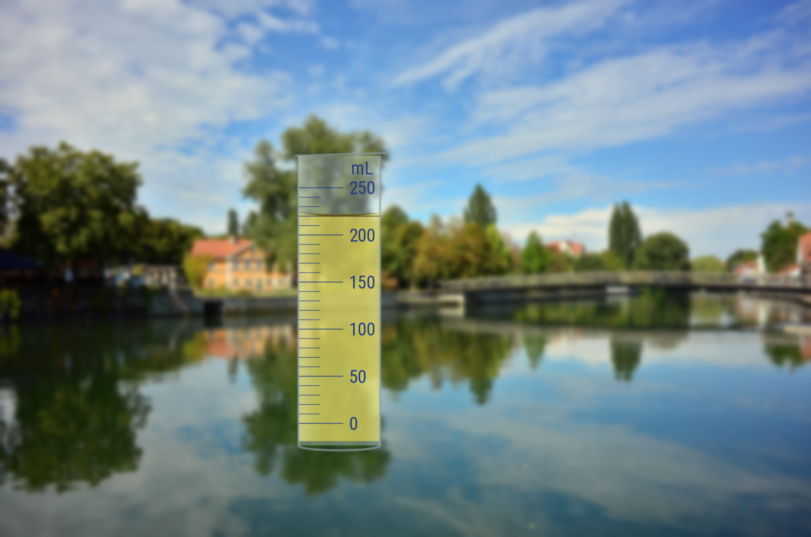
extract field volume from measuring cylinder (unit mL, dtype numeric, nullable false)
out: 220 mL
